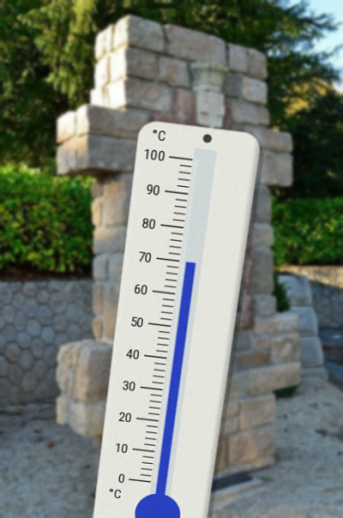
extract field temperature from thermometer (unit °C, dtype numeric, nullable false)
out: 70 °C
